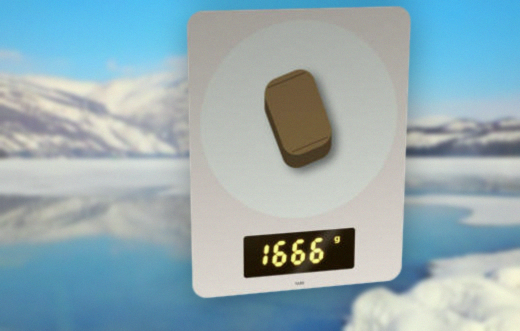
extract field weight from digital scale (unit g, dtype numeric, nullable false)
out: 1666 g
